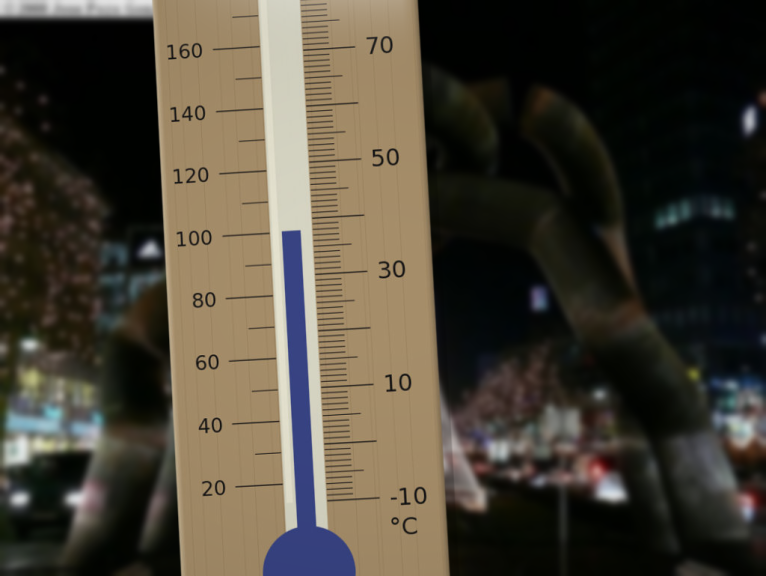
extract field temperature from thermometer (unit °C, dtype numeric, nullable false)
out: 38 °C
